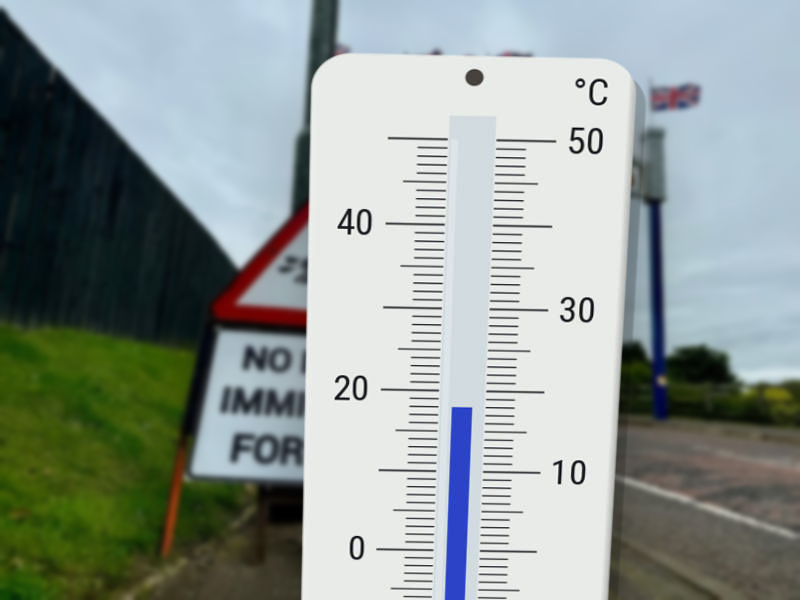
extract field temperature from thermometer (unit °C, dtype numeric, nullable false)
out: 18 °C
